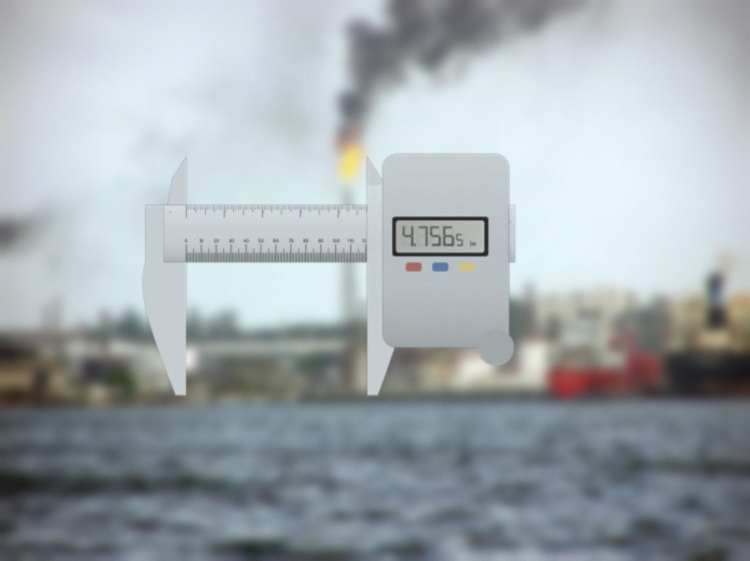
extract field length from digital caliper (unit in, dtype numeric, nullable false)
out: 4.7565 in
